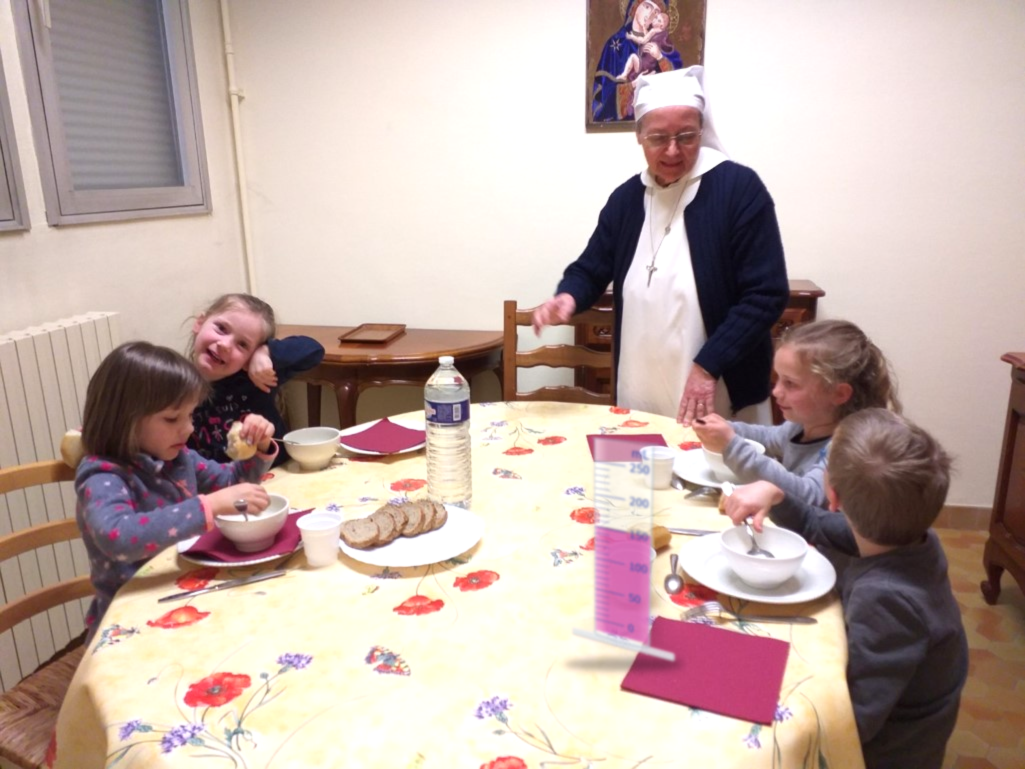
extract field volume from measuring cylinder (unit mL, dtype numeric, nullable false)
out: 150 mL
